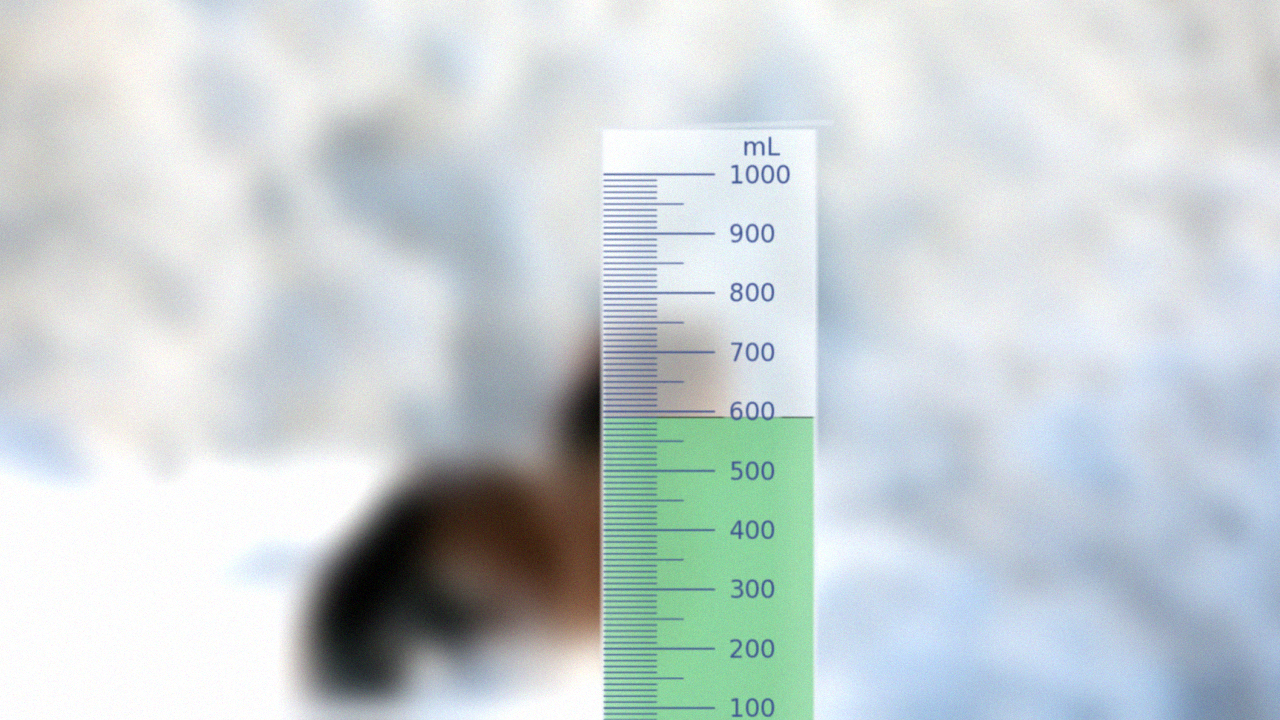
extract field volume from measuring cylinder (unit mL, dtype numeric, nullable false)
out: 590 mL
